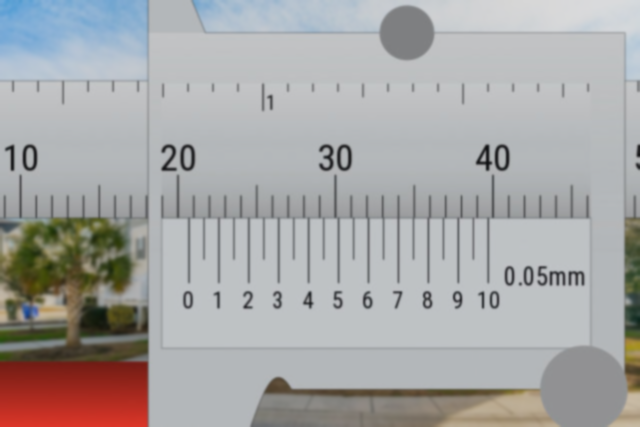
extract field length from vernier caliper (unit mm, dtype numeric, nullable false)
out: 20.7 mm
